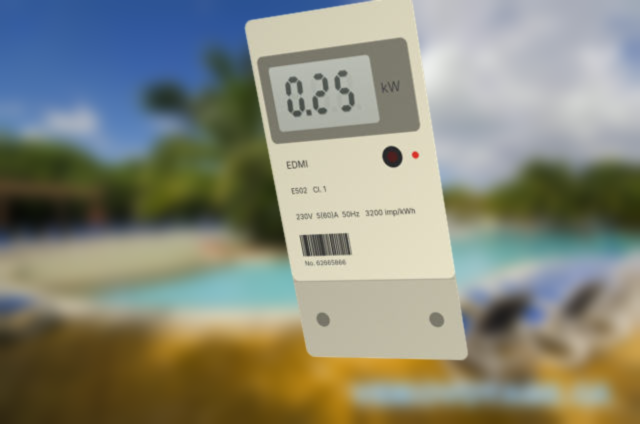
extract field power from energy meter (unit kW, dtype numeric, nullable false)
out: 0.25 kW
